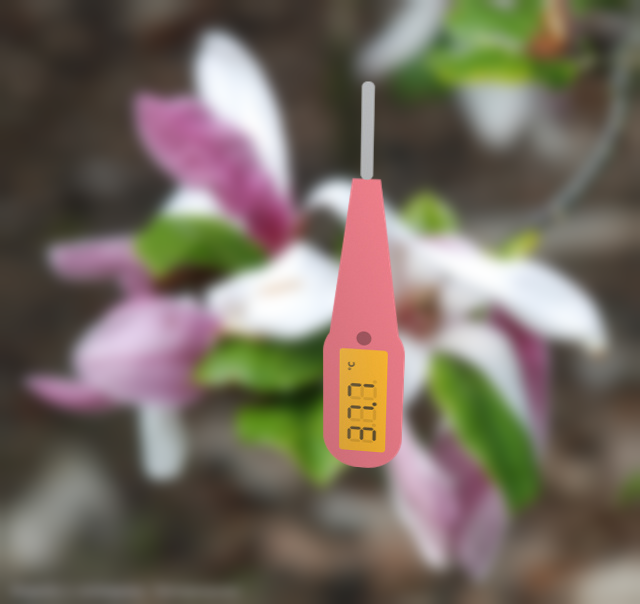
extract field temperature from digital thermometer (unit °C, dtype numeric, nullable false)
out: 37.7 °C
